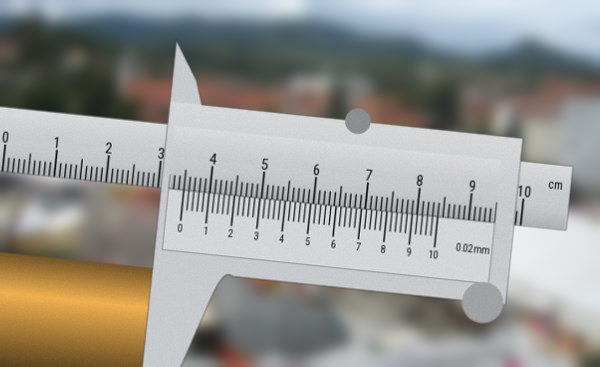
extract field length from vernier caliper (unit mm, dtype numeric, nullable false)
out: 35.0 mm
